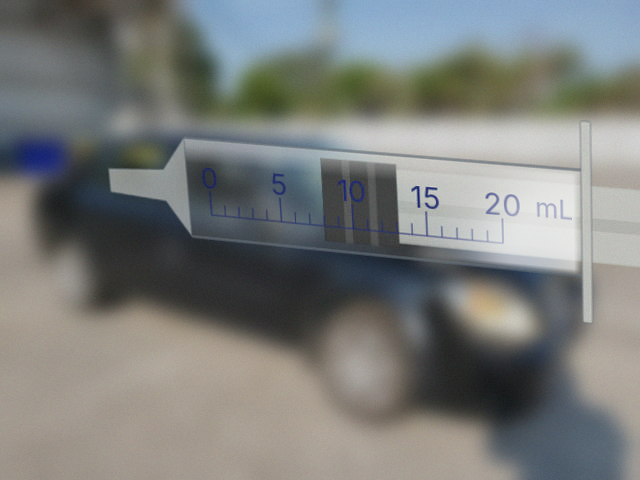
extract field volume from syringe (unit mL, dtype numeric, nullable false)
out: 8 mL
